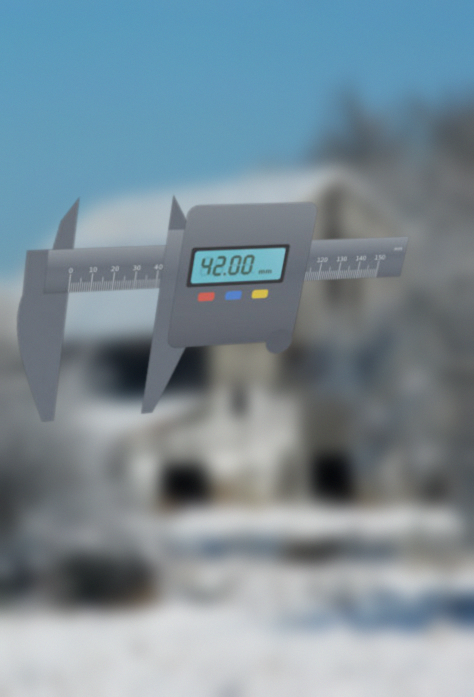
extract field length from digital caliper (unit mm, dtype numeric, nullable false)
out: 42.00 mm
